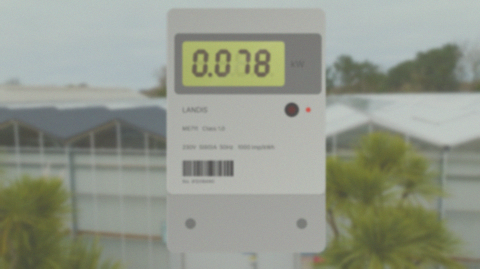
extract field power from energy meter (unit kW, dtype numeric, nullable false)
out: 0.078 kW
